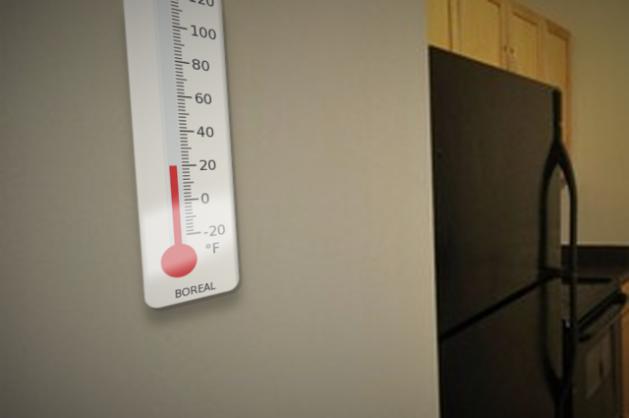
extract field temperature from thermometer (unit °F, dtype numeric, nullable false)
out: 20 °F
